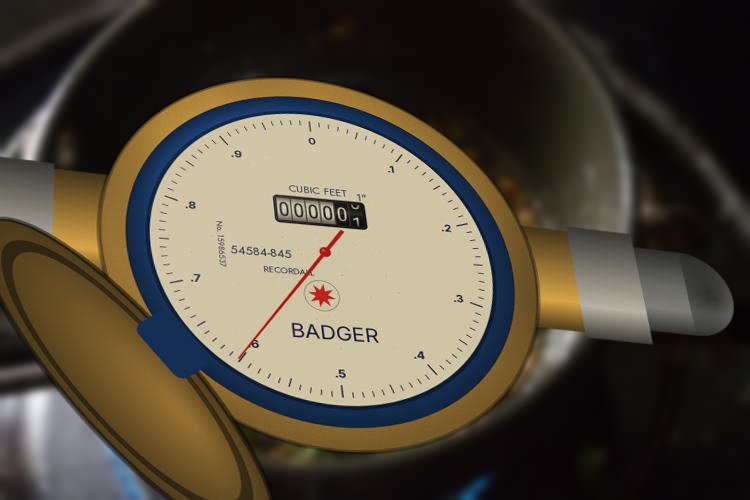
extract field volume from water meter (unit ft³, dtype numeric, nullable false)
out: 0.60 ft³
